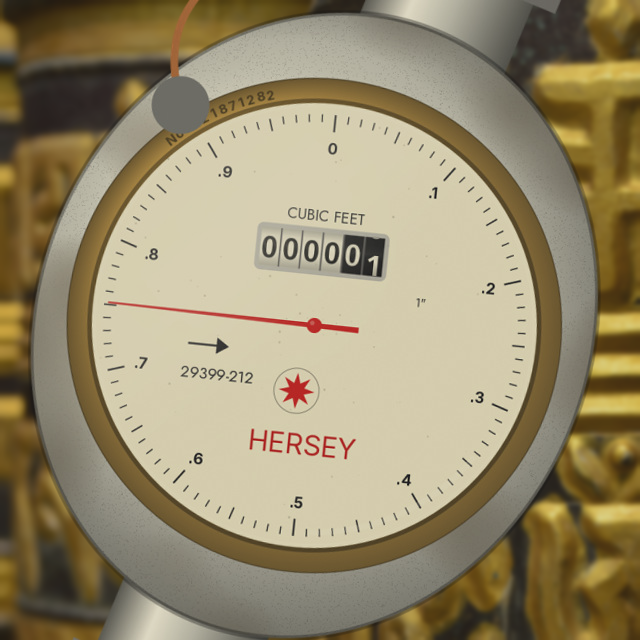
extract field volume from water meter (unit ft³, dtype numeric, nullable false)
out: 0.75 ft³
